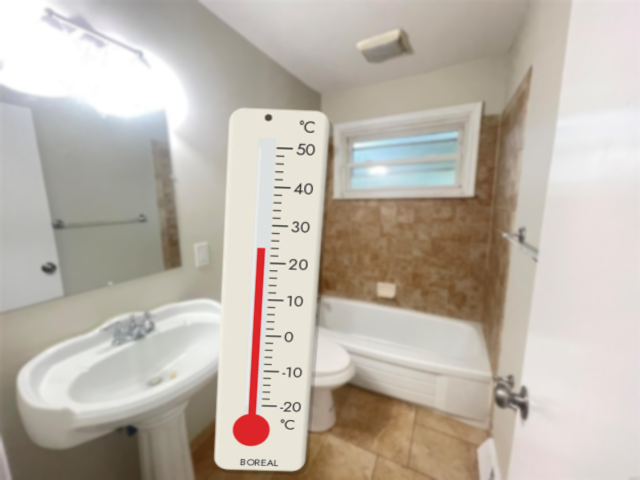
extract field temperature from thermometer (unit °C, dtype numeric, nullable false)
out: 24 °C
